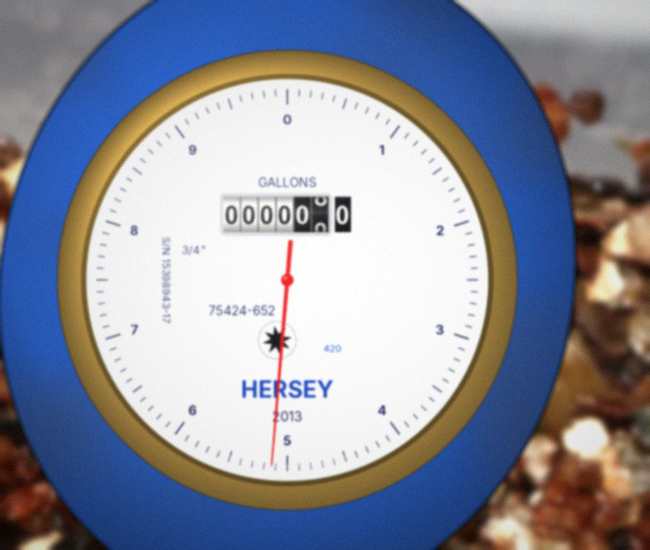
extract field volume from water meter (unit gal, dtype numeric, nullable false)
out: 85.1 gal
